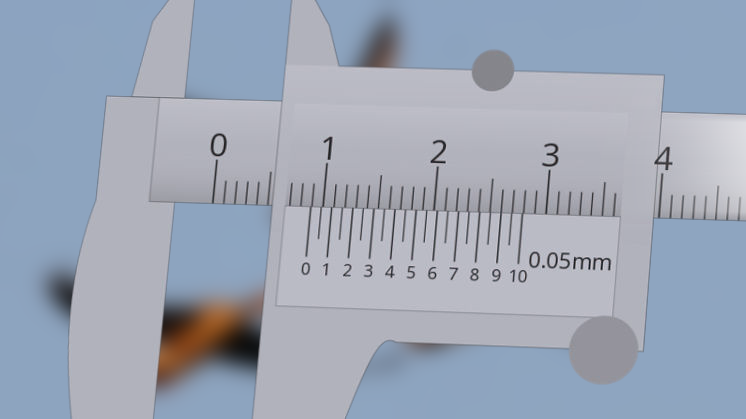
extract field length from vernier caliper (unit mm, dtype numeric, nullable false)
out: 8.9 mm
